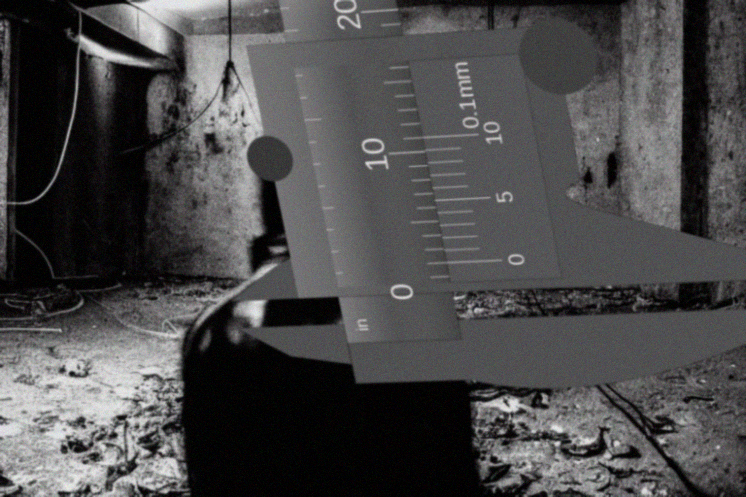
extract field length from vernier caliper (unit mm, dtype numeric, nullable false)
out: 2.0 mm
